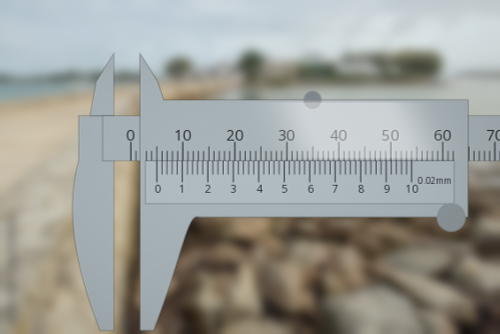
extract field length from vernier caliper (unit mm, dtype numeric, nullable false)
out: 5.0 mm
